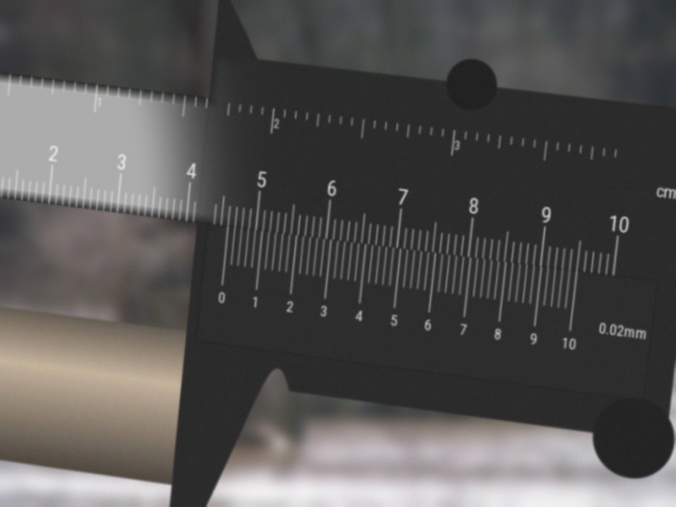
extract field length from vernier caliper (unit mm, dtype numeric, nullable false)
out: 46.0 mm
